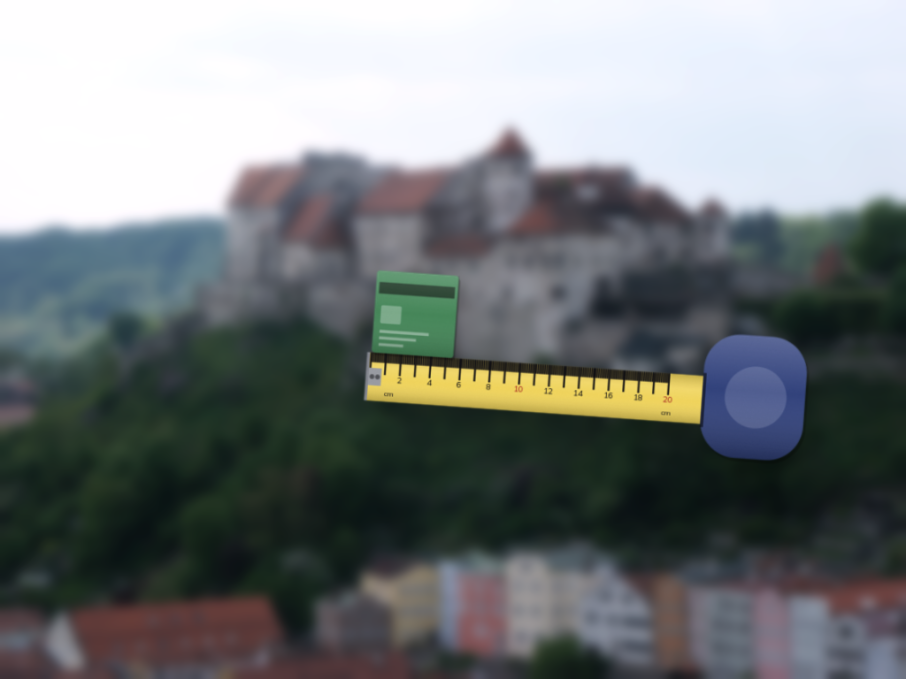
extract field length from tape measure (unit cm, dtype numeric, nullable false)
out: 5.5 cm
